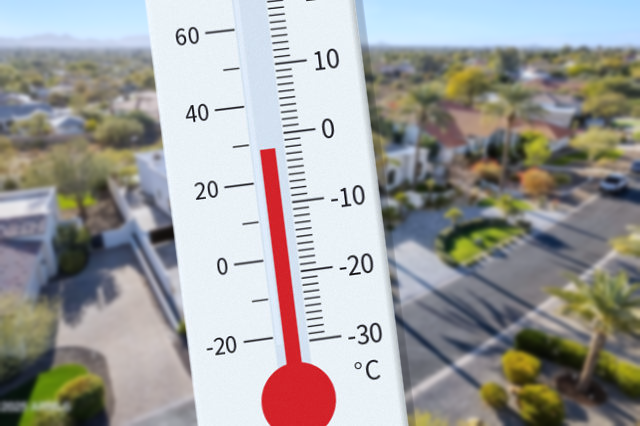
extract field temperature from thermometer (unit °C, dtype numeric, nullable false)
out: -2 °C
